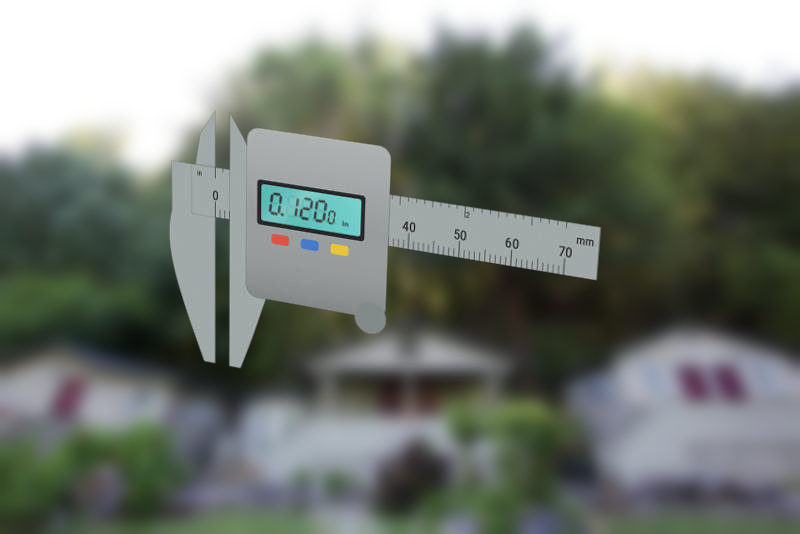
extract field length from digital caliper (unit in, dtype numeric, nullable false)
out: 0.1200 in
